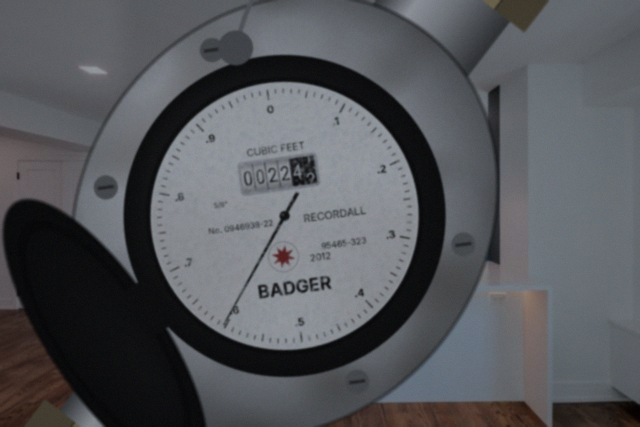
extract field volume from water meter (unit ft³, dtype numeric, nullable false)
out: 2241.60 ft³
